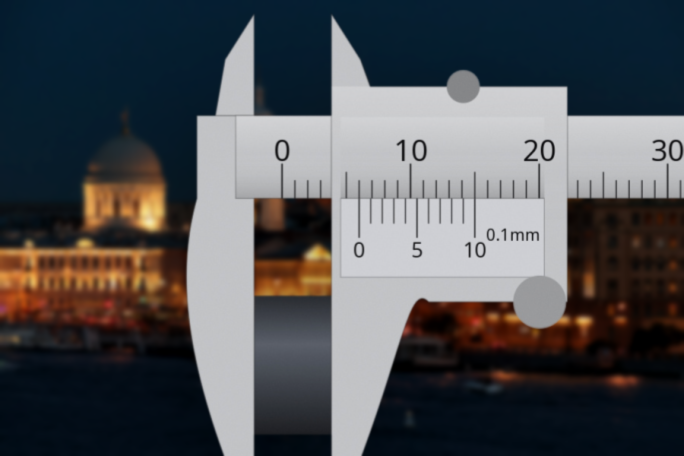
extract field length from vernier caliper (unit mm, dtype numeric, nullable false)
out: 6.0 mm
